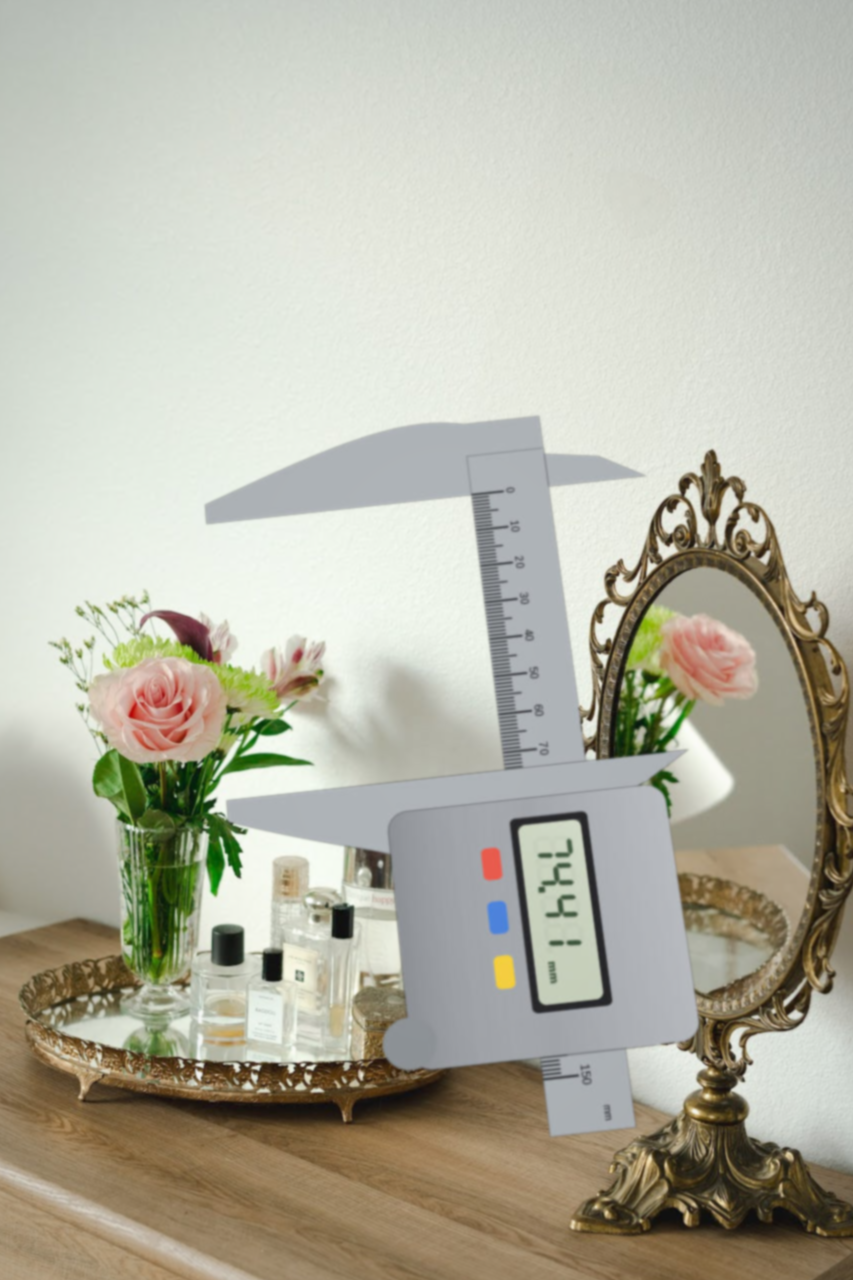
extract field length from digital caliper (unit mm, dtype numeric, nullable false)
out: 74.41 mm
